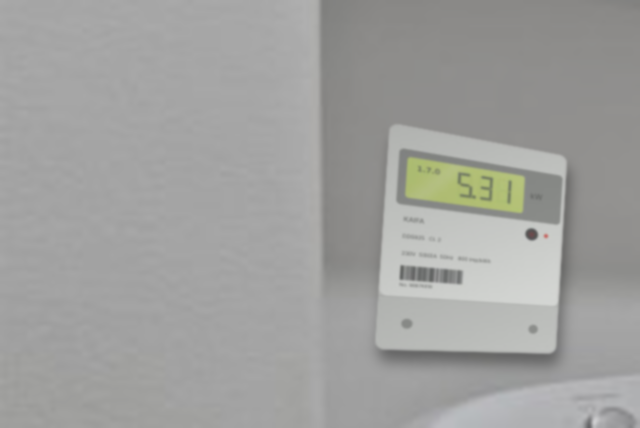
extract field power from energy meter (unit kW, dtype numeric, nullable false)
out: 5.31 kW
